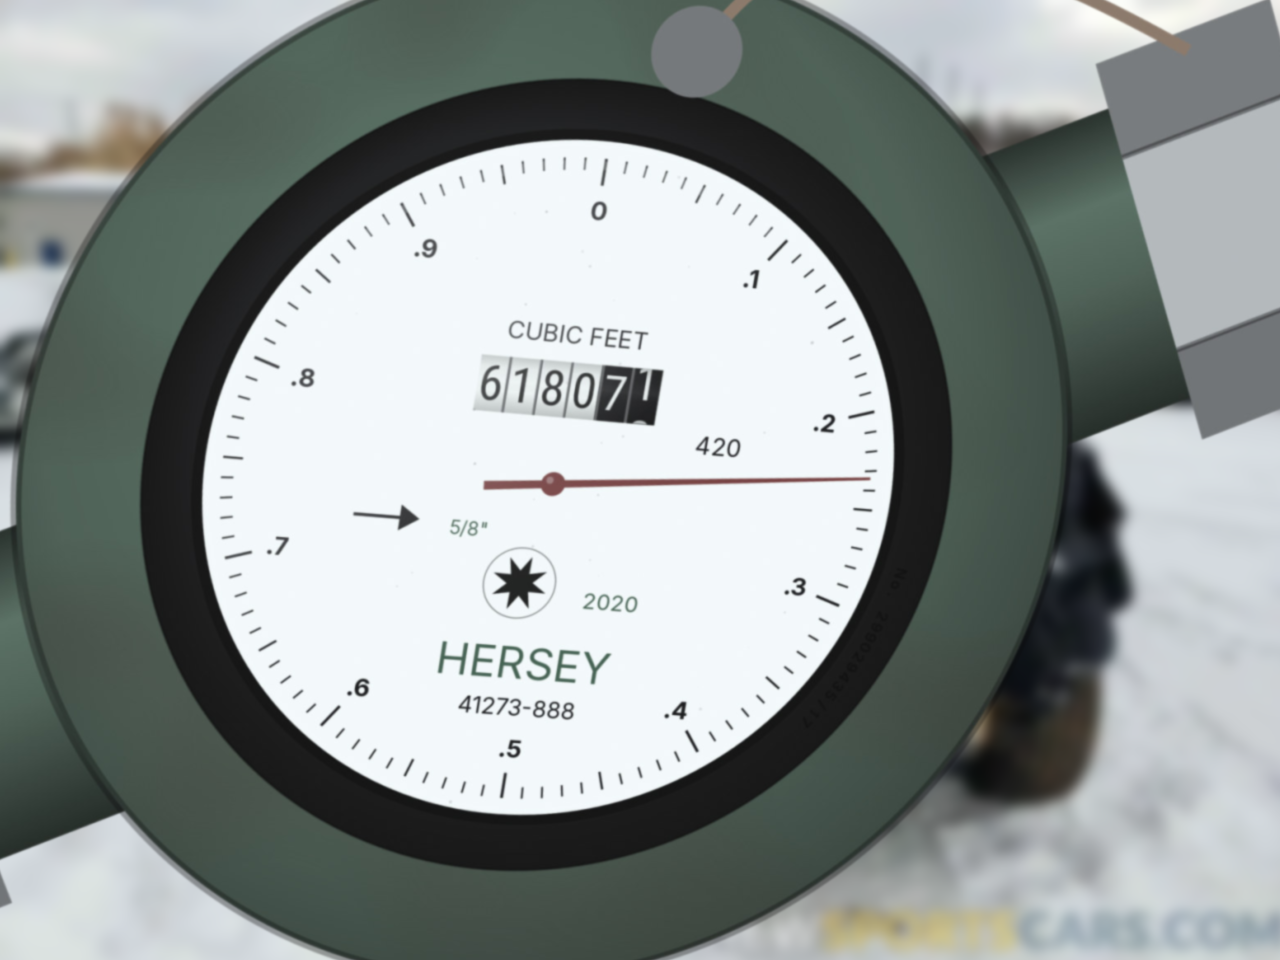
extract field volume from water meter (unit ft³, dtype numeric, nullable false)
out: 618071.23 ft³
